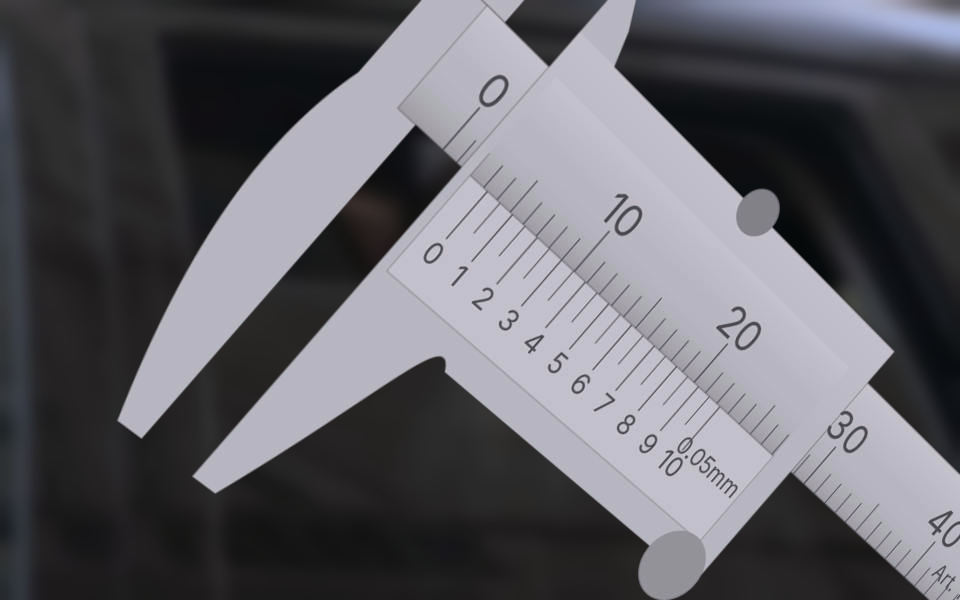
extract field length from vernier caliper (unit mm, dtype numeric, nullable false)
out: 3.3 mm
